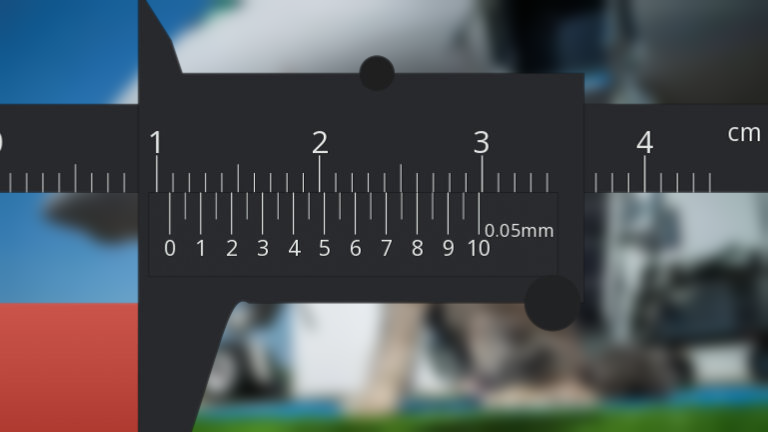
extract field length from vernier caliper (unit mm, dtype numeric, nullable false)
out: 10.8 mm
